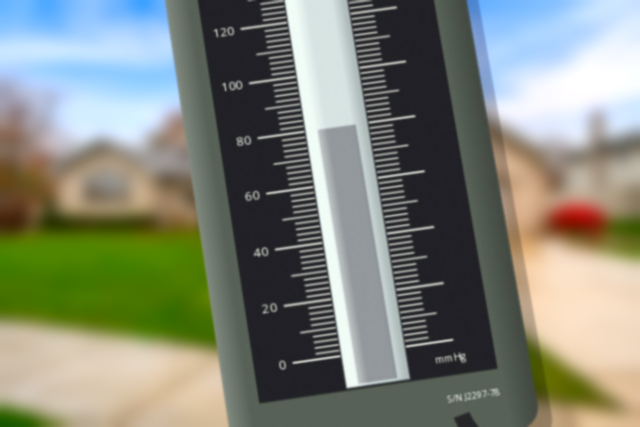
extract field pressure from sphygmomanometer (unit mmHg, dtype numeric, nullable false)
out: 80 mmHg
